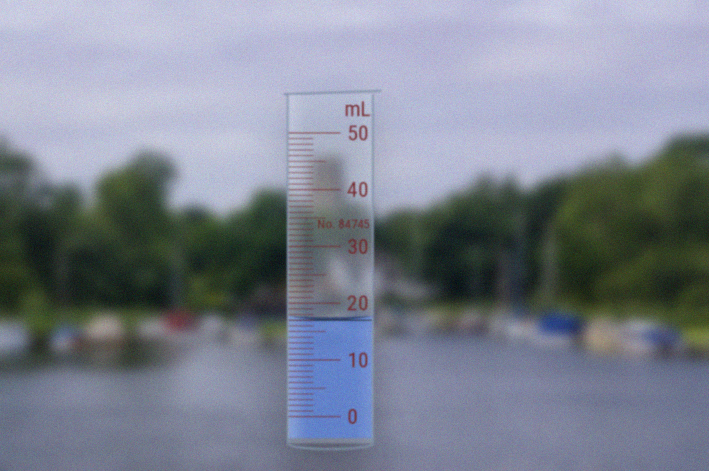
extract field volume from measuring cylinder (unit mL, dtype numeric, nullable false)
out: 17 mL
